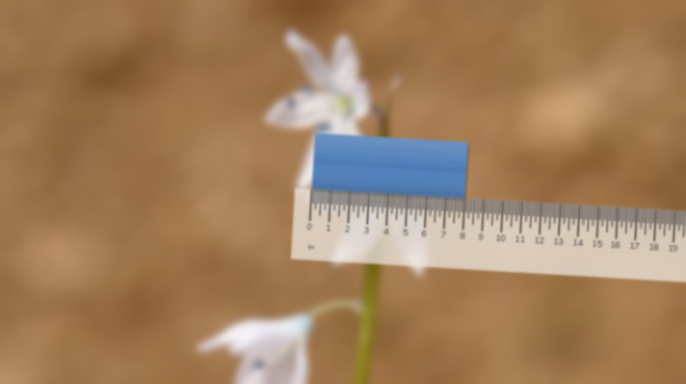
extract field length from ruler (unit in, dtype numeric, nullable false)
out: 8 in
